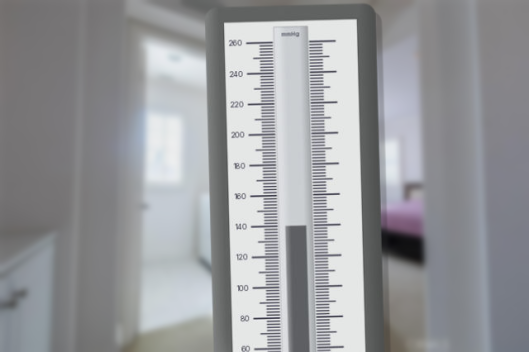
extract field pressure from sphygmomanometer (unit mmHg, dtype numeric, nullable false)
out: 140 mmHg
